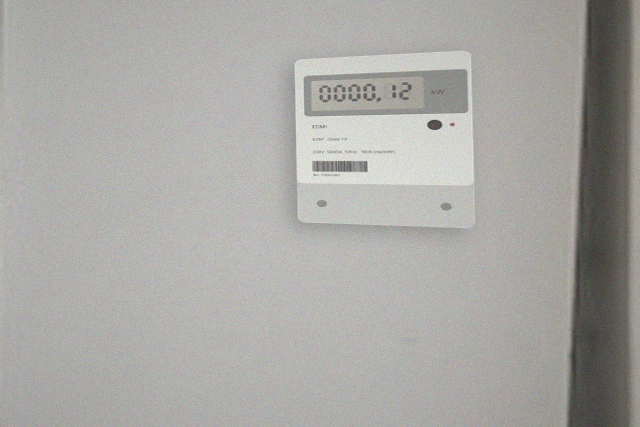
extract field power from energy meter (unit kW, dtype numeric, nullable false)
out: 0.12 kW
